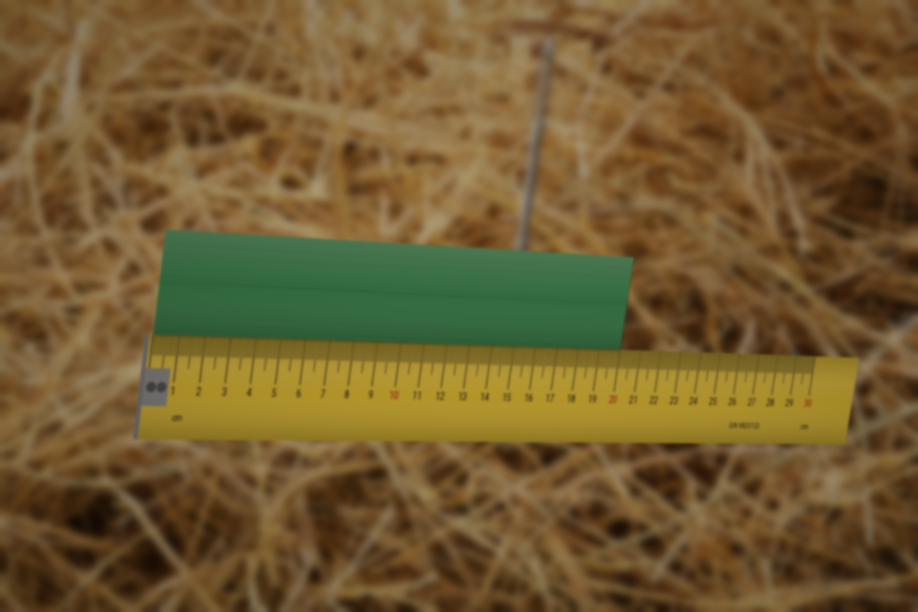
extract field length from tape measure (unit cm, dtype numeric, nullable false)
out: 20 cm
